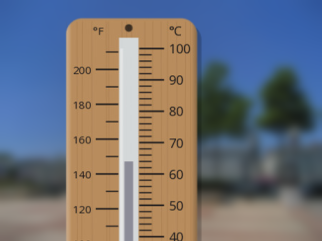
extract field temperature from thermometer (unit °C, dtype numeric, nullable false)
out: 64 °C
